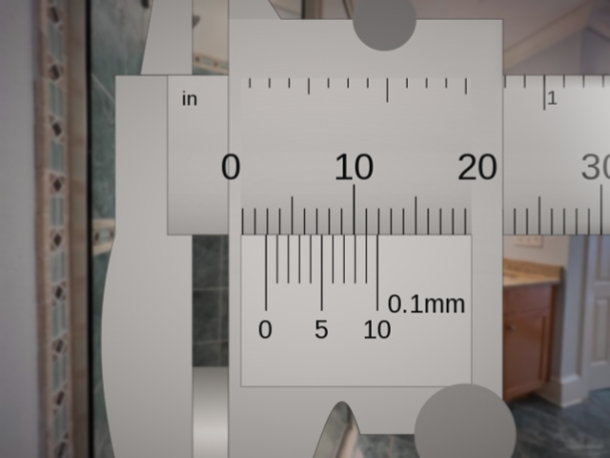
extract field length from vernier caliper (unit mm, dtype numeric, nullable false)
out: 2.9 mm
